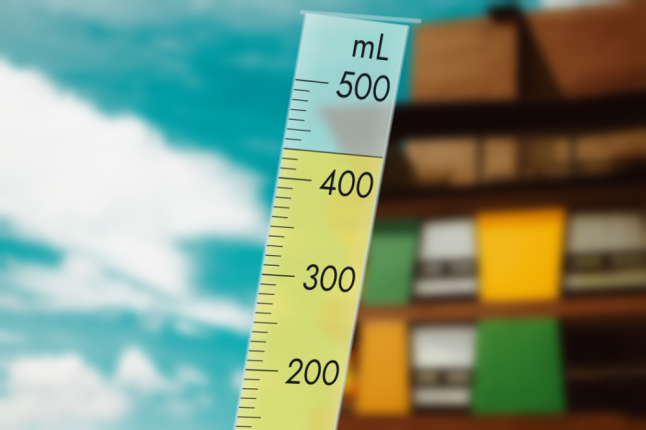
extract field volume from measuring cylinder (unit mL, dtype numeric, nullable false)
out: 430 mL
